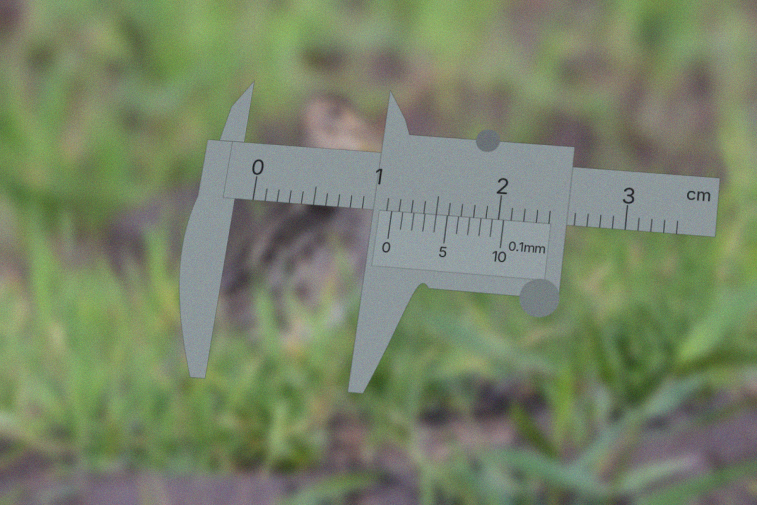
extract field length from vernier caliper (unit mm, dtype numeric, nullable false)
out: 11.4 mm
